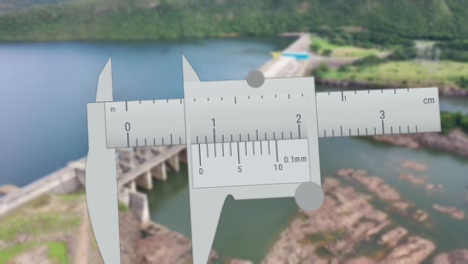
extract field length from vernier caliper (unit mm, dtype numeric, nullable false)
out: 8.2 mm
